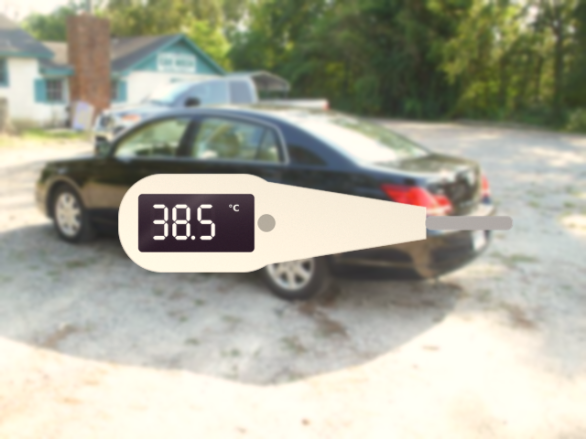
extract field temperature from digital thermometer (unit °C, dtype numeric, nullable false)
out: 38.5 °C
